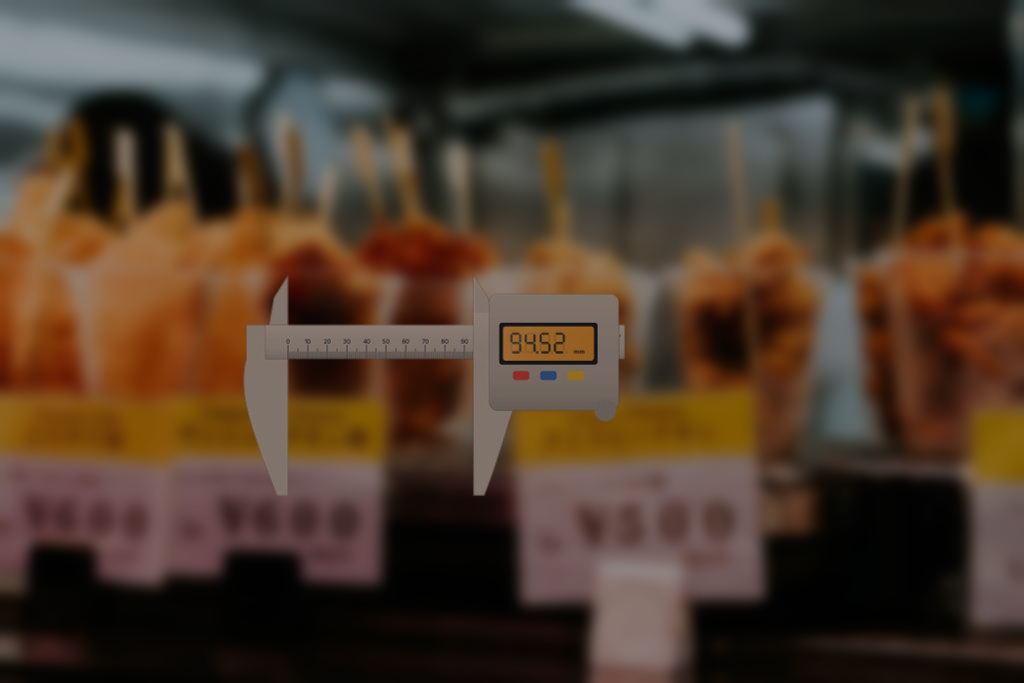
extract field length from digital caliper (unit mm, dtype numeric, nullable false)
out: 94.52 mm
